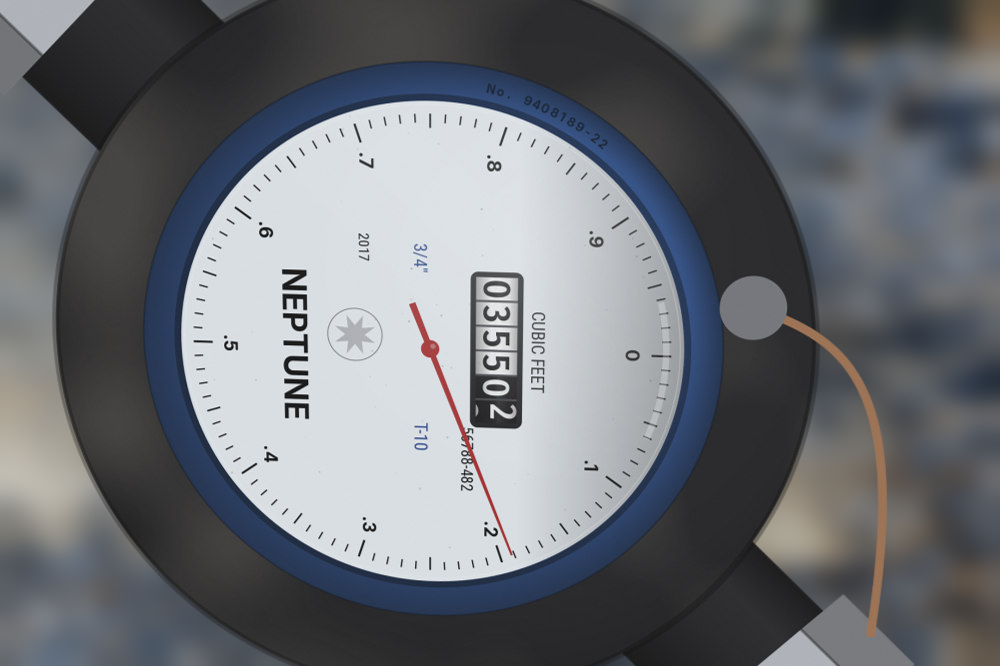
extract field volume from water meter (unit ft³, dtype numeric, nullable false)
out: 35502.19 ft³
